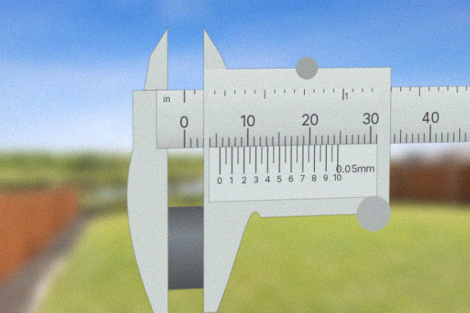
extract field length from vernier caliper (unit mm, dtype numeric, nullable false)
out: 5.6 mm
